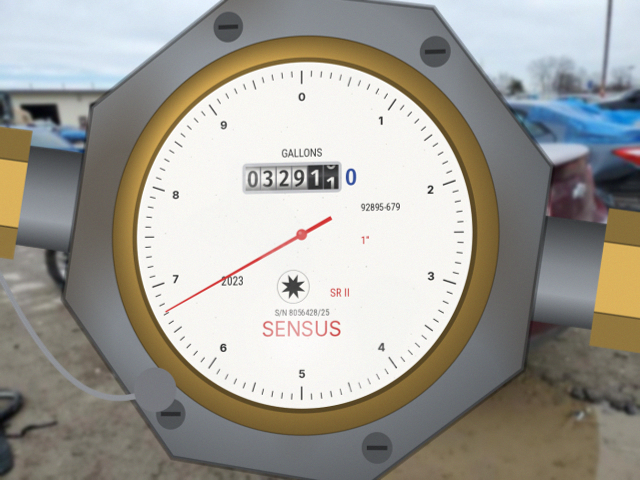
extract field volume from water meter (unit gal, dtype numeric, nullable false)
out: 329106.7 gal
